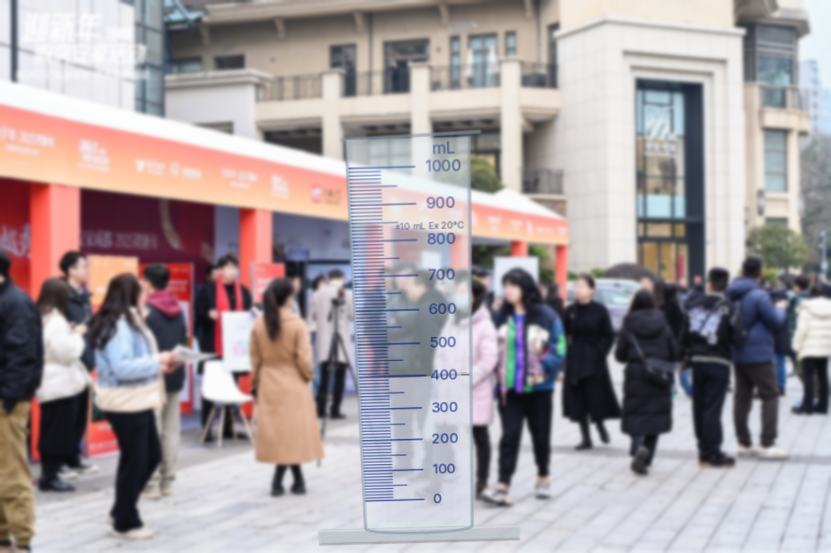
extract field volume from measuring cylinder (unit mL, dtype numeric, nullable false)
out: 400 mL
